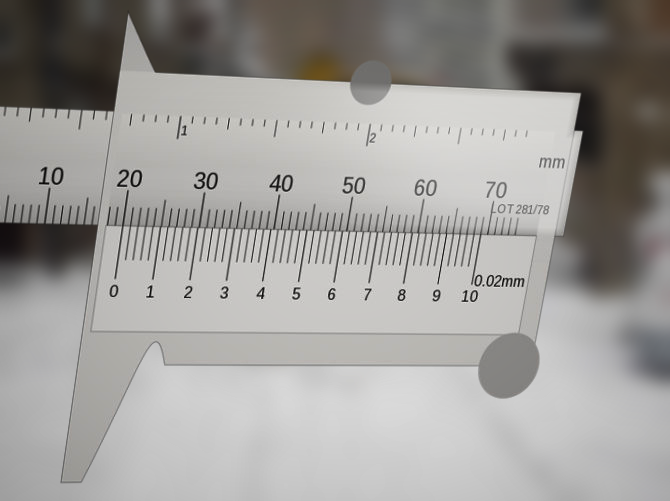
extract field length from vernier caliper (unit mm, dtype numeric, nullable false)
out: 20.0 mm
